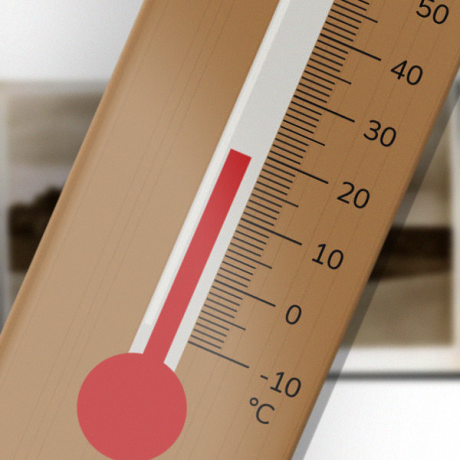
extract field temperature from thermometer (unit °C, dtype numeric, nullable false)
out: 19 °C
